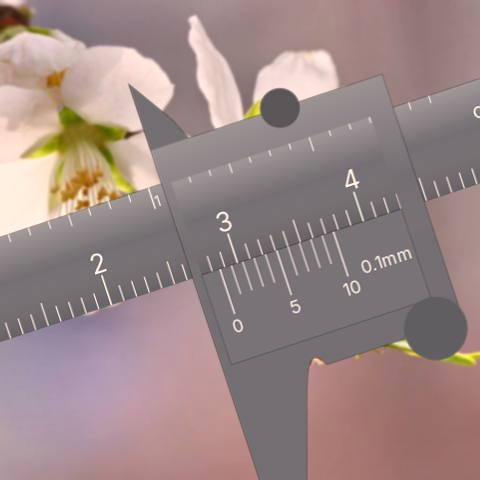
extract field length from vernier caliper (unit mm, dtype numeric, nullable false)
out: 28.6 mm
